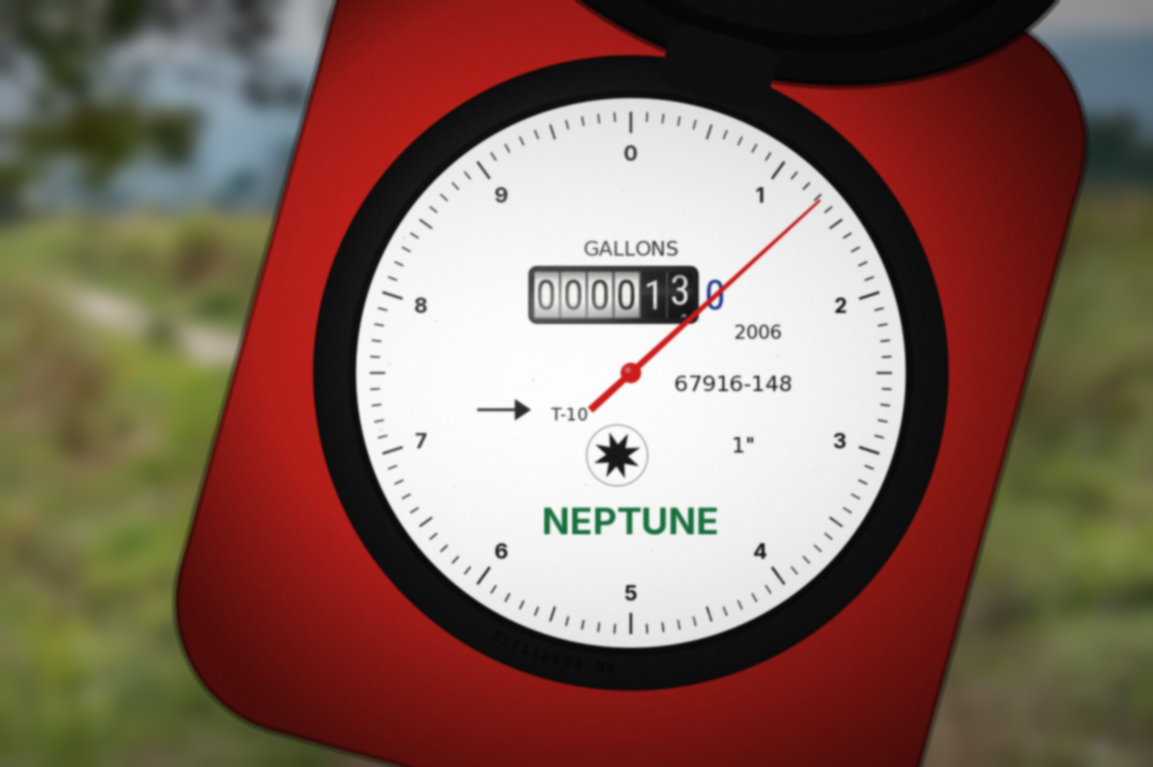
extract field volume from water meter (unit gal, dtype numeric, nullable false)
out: 131.3 gal
